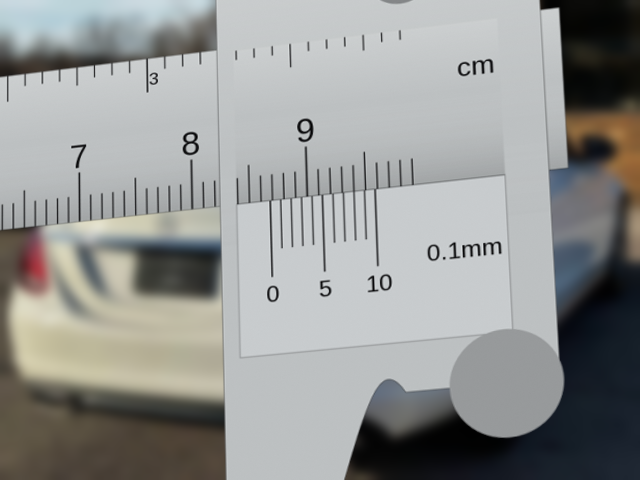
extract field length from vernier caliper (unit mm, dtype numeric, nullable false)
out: 86.8 mm
